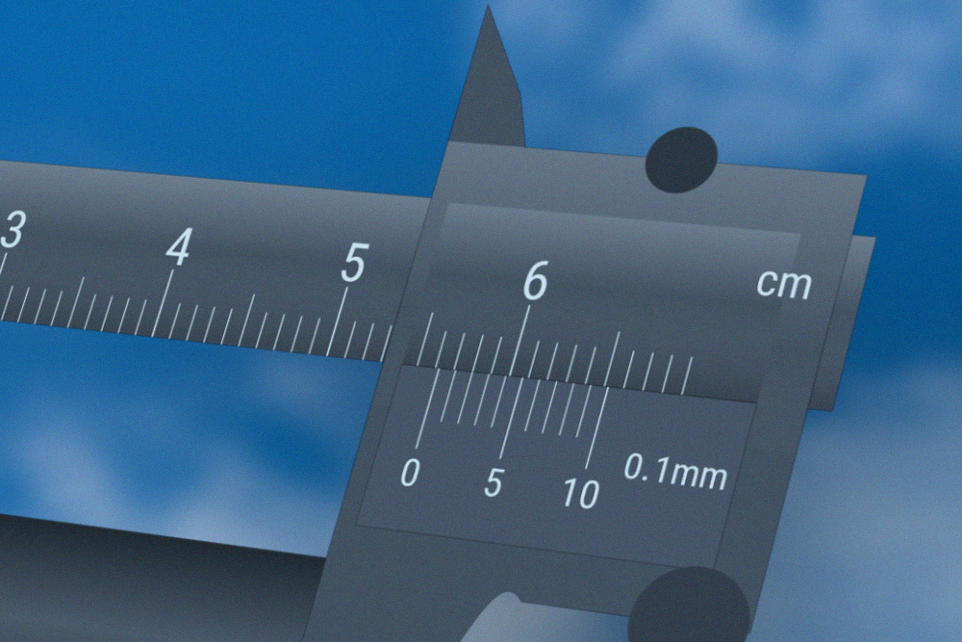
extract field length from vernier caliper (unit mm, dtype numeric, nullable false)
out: 56.2 mm
